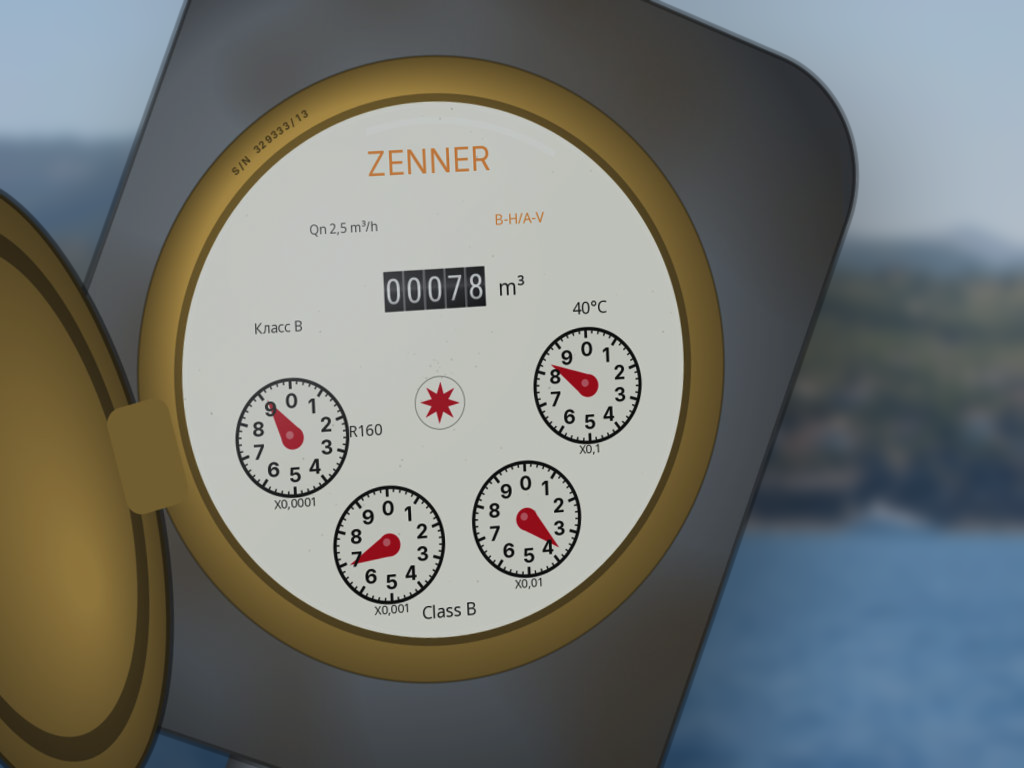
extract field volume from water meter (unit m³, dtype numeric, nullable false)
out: 78.8369 m³
